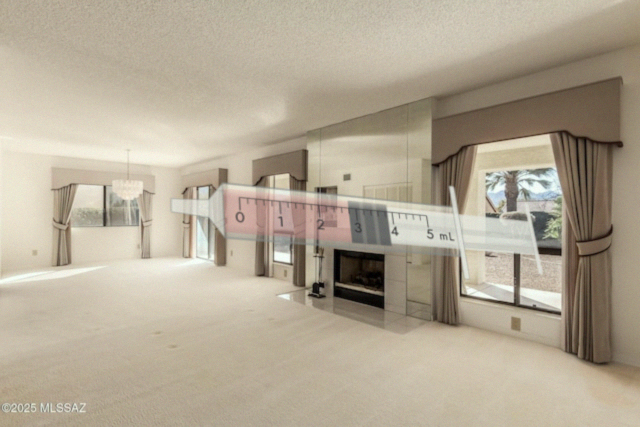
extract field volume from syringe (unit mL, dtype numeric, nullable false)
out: 2.8 mL
